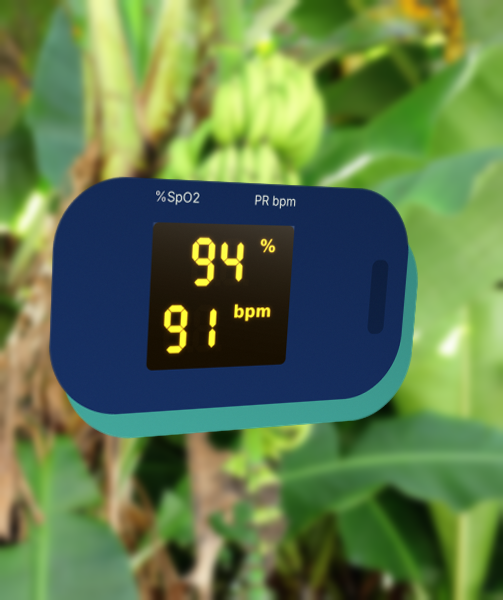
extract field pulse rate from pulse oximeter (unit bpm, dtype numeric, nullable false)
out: 91 bpm
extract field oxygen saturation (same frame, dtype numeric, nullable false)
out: 94 %
